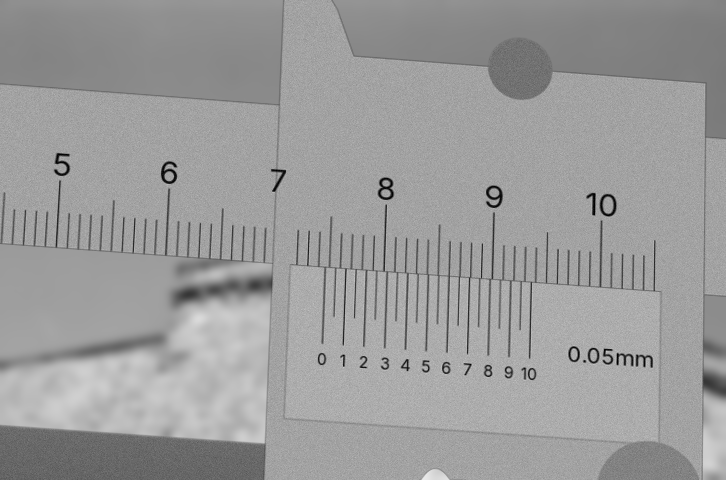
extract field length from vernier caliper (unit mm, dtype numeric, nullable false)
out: 74.6 mm
